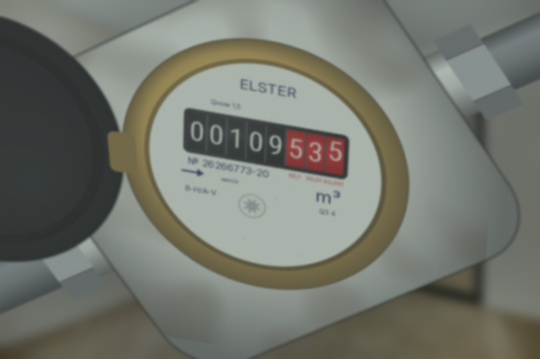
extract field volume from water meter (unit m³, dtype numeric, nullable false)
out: 109.535 m³
